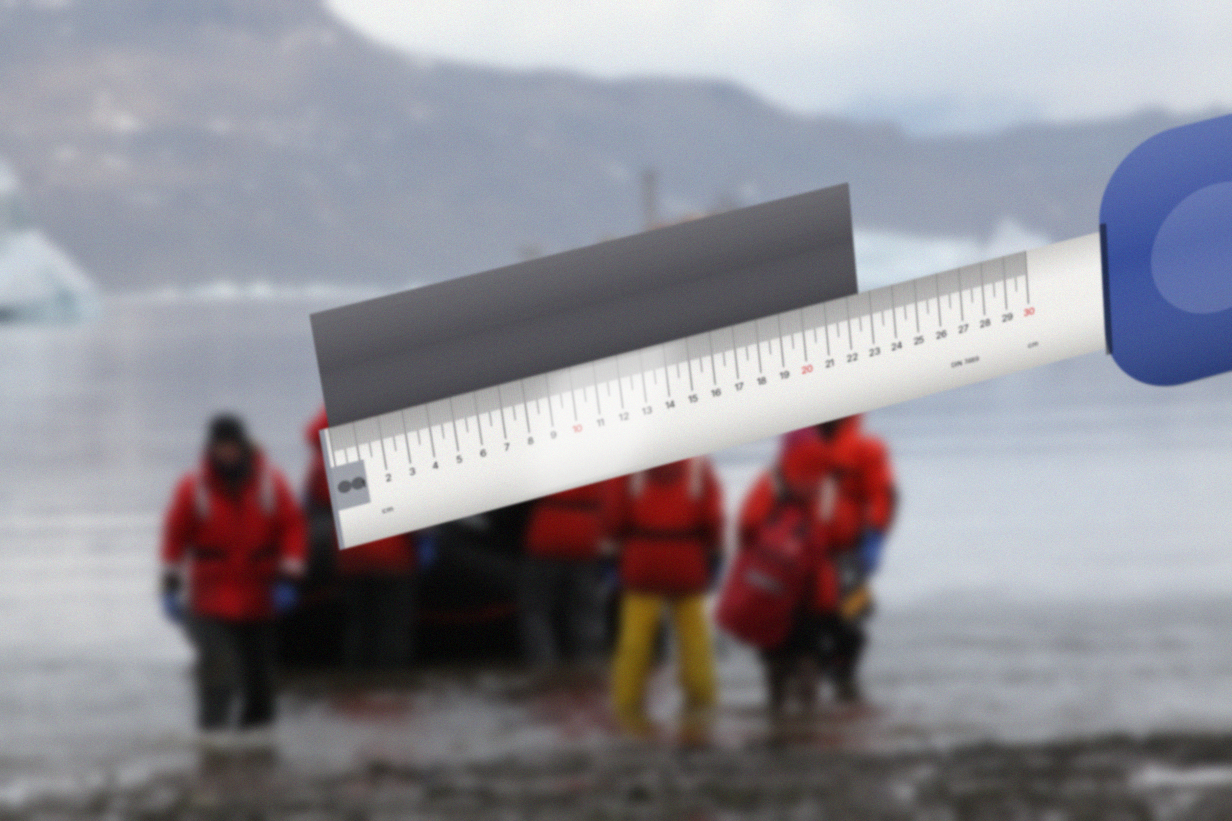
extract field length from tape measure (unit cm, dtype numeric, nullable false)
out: 22.5 cm
